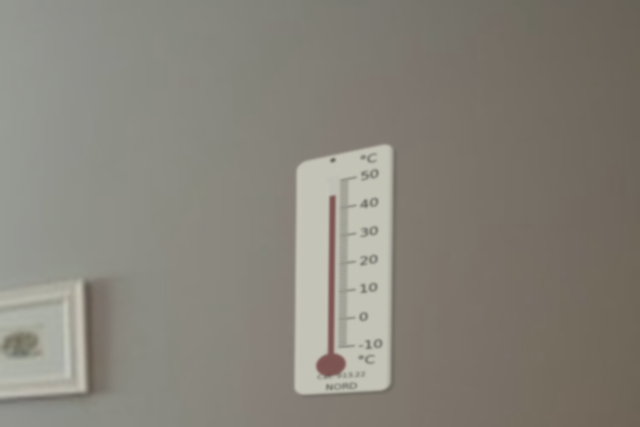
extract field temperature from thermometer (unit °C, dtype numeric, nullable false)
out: 45 °C
